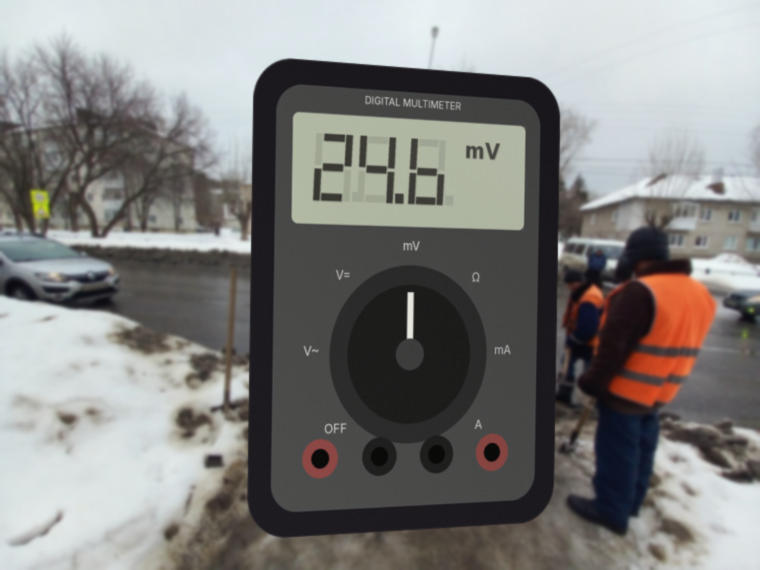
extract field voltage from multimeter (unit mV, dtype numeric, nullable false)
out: 24.6 mV
